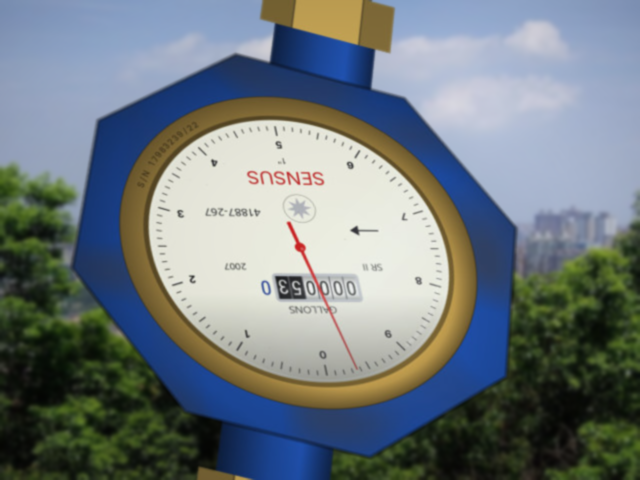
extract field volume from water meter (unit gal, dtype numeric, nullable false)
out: 529.6 gal
